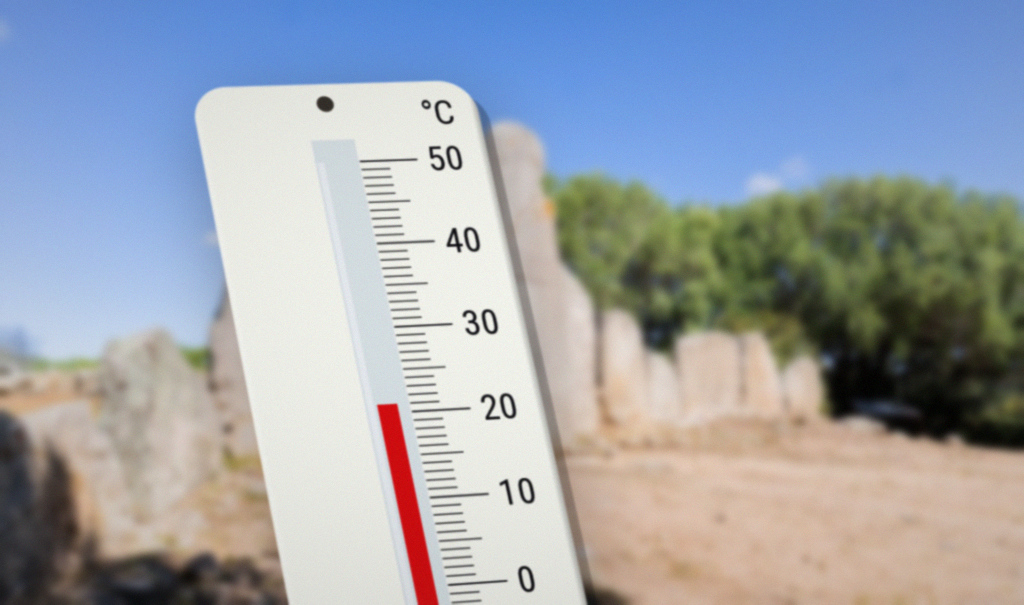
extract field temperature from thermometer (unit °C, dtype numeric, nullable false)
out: 21 °C
